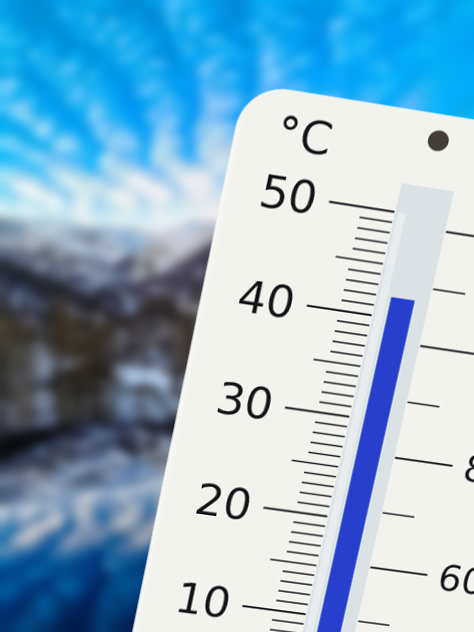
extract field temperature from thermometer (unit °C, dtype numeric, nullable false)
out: 42 °C
